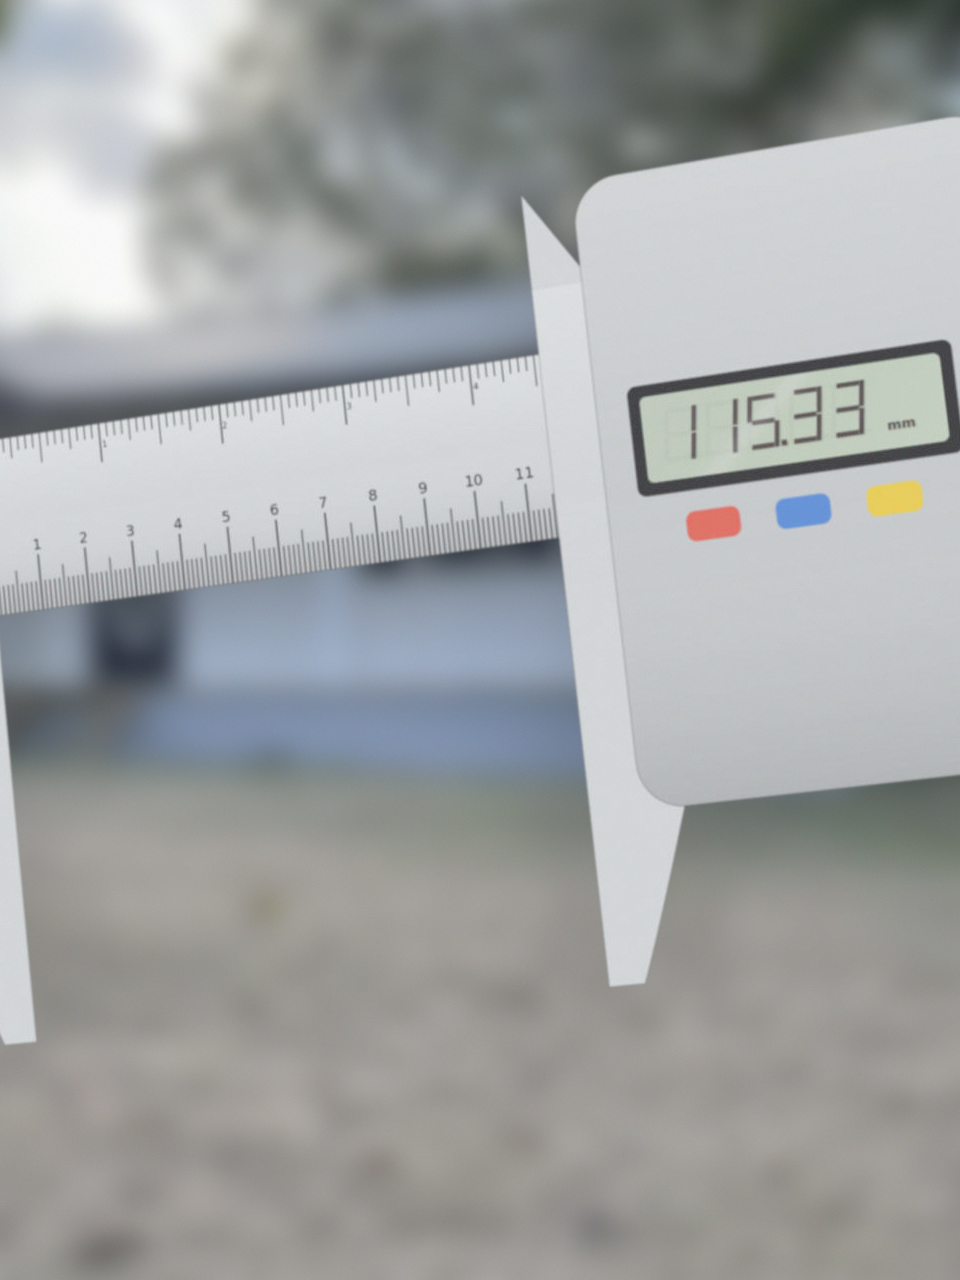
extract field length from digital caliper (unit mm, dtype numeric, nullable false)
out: 115.33 mm
